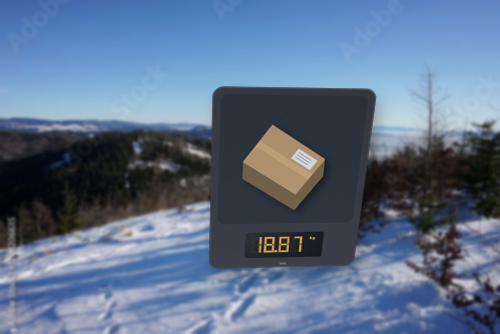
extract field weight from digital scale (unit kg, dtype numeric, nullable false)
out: 18.87 kg
